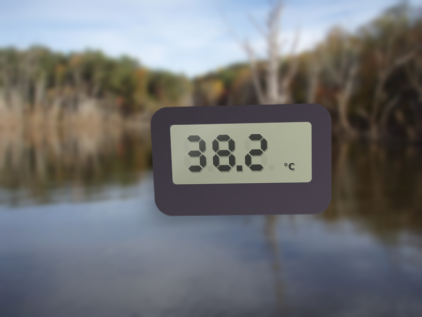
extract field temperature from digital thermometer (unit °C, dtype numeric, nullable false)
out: 38.2 °C
